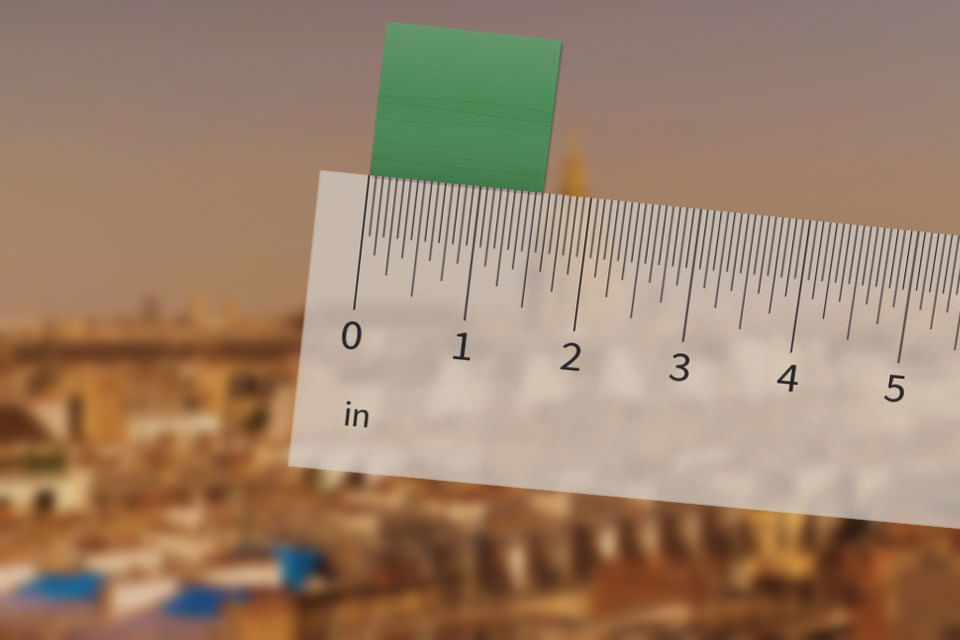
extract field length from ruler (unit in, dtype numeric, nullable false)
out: 1.5625 in
